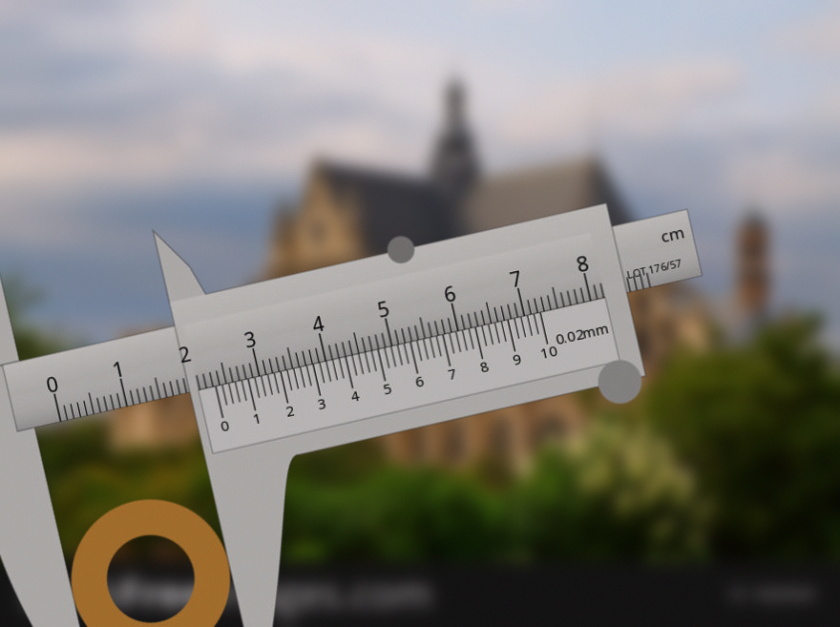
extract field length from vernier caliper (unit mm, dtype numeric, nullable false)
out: 23.4 mm
